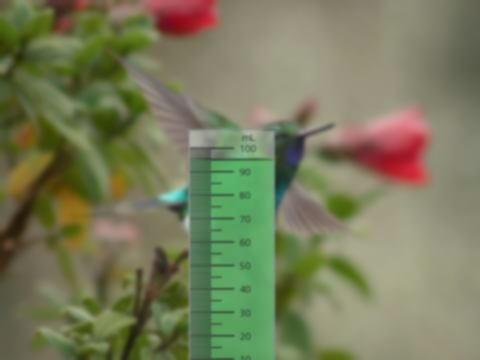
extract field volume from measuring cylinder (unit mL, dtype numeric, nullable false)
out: 95 mL
